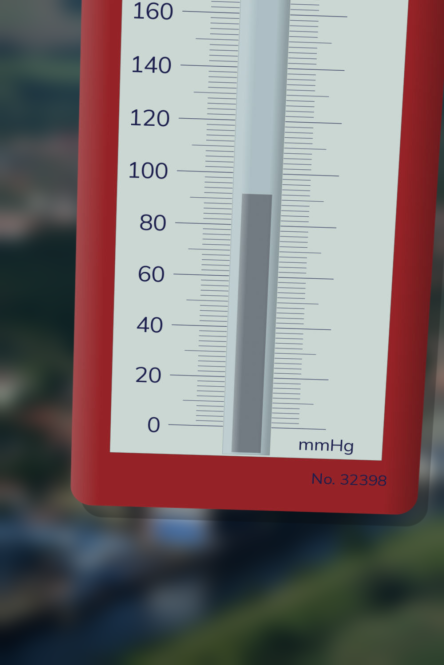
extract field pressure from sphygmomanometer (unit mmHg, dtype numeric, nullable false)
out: 92 mmHg
